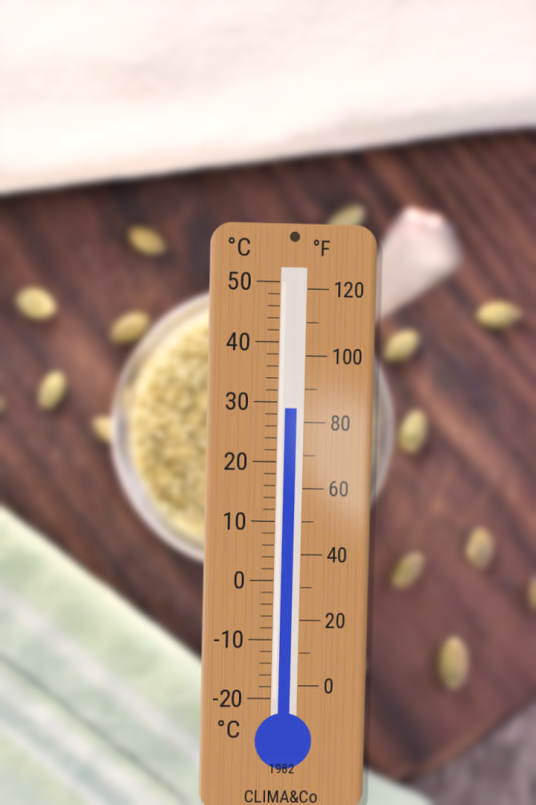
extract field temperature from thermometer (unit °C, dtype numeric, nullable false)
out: 29 °C
